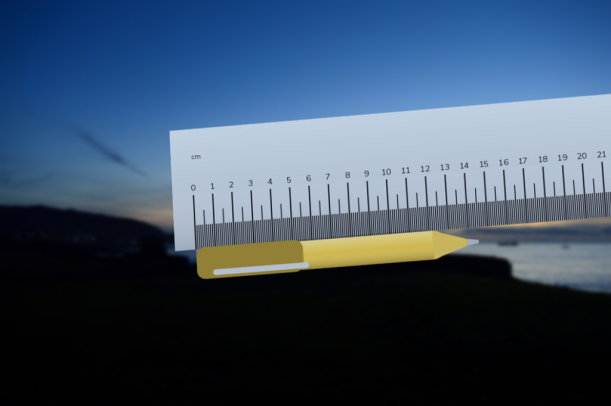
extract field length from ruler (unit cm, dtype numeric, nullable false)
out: 14.5 cm
